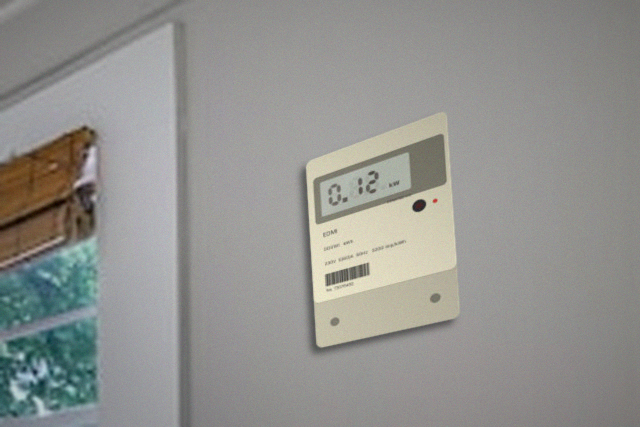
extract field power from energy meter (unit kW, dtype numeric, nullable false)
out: 0.12 kW
